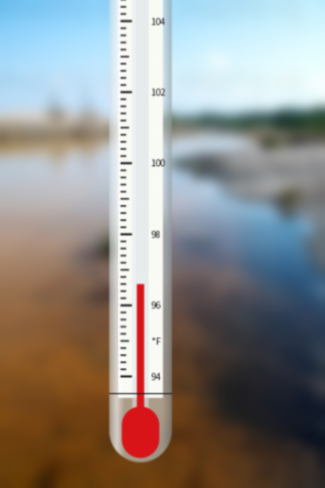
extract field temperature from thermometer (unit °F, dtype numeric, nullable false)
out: 96.6 °F
